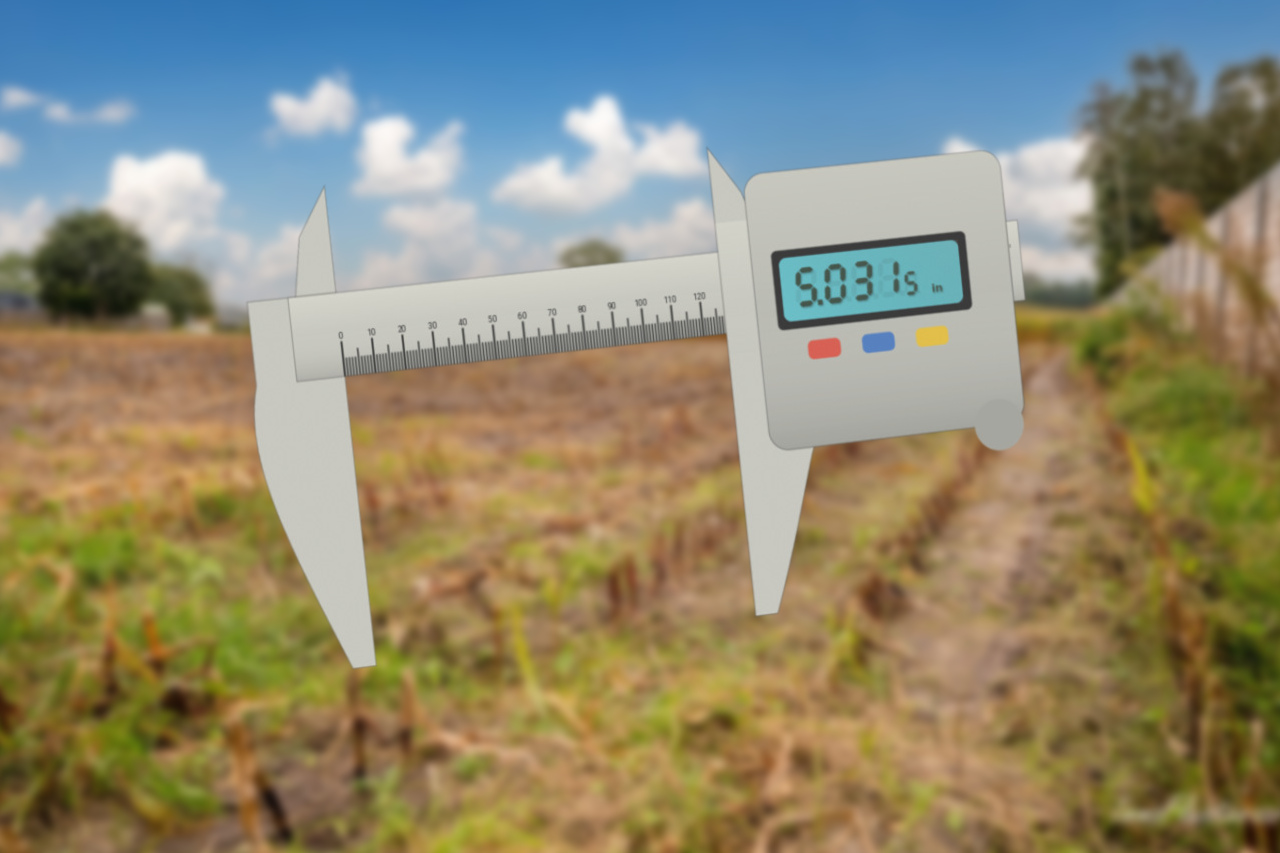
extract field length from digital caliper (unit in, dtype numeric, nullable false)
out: 5.0315 in
